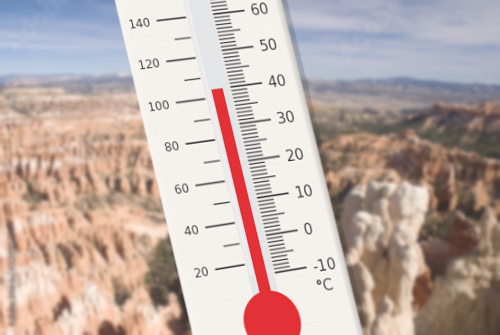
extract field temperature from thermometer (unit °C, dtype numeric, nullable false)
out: 40 °C
